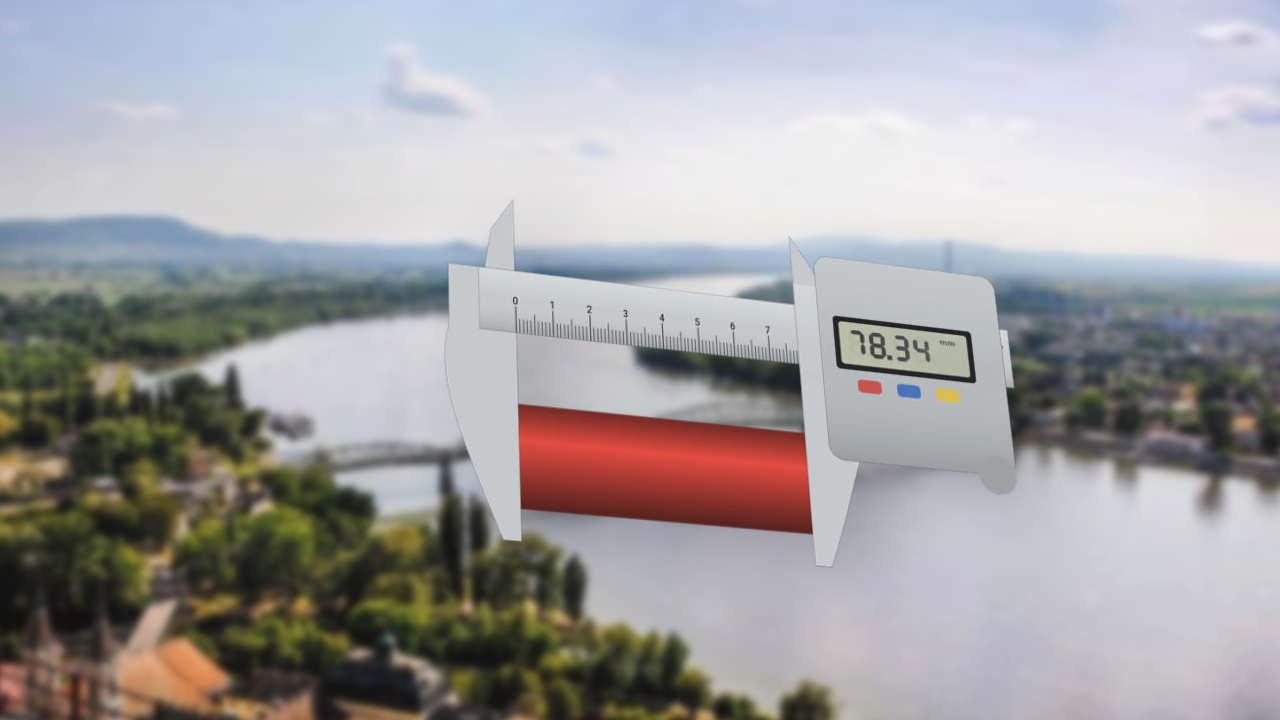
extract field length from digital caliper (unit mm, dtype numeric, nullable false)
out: 78.34 mm
